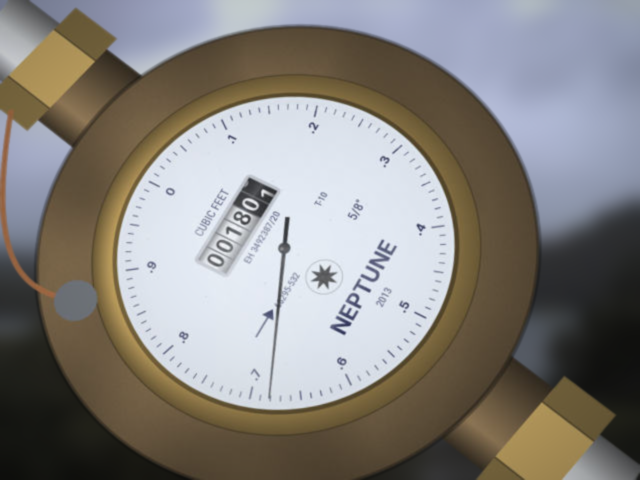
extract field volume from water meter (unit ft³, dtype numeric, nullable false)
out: 1800.68 ft³
